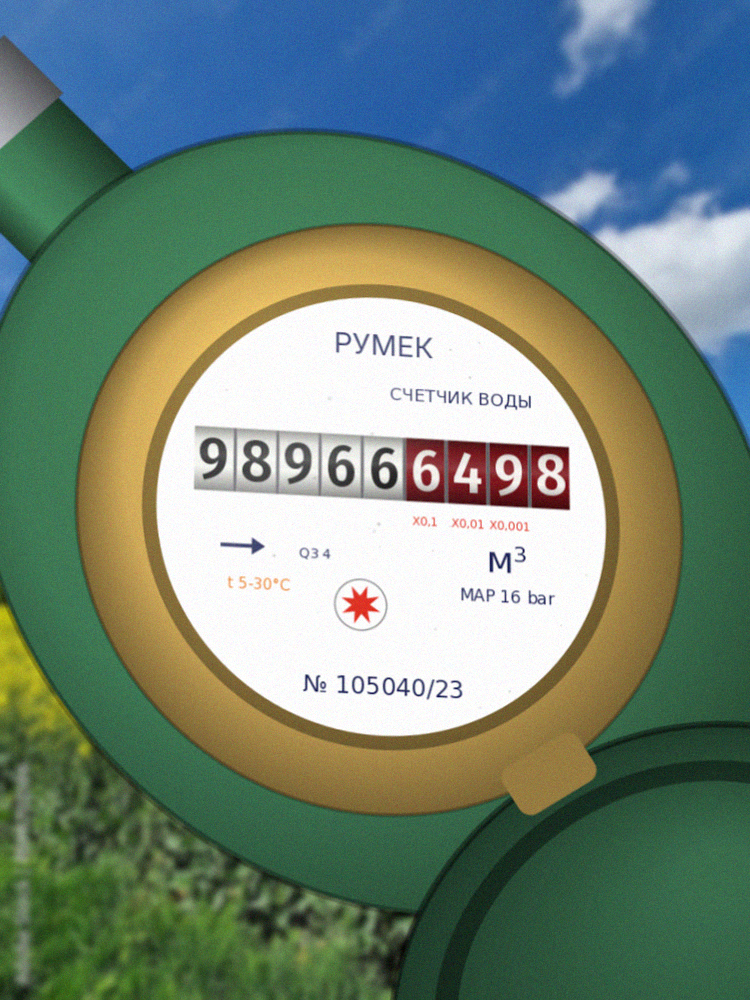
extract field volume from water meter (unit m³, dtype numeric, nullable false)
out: 98966.6498 m³
